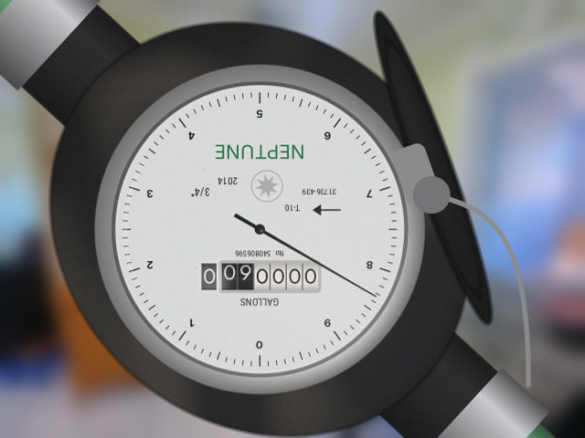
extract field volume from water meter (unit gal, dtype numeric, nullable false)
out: 598.3 gal
